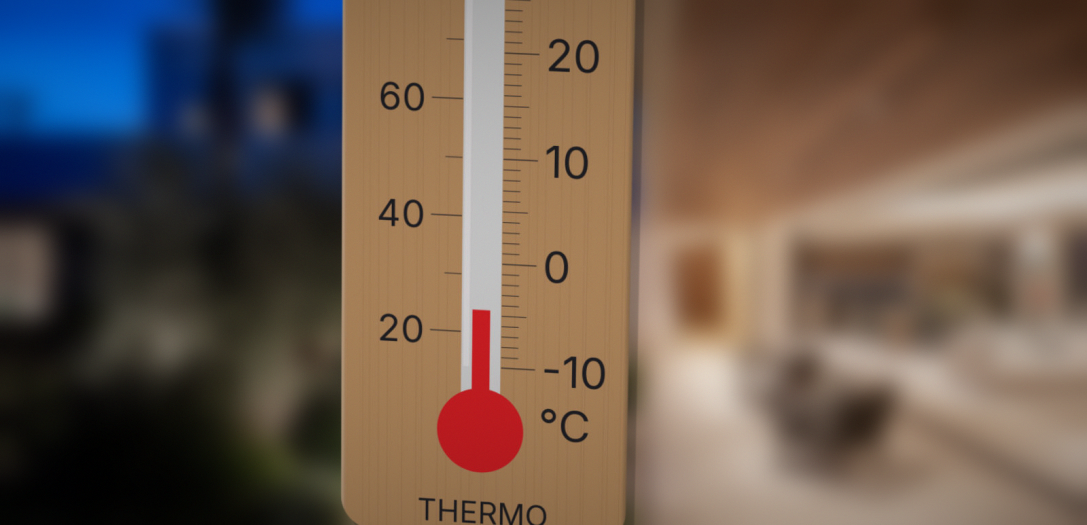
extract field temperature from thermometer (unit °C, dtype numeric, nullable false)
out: -4.5 °C
